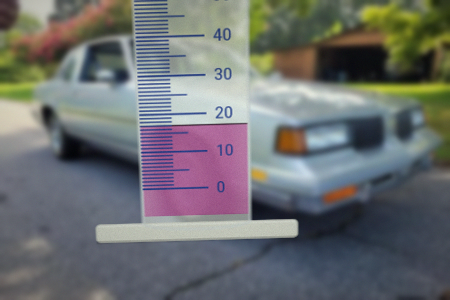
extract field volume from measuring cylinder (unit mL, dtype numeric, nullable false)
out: 17 mL
